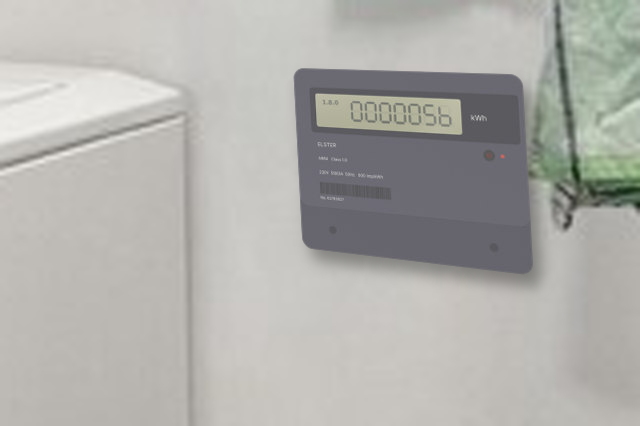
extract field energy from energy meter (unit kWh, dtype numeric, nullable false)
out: 56 kWh
